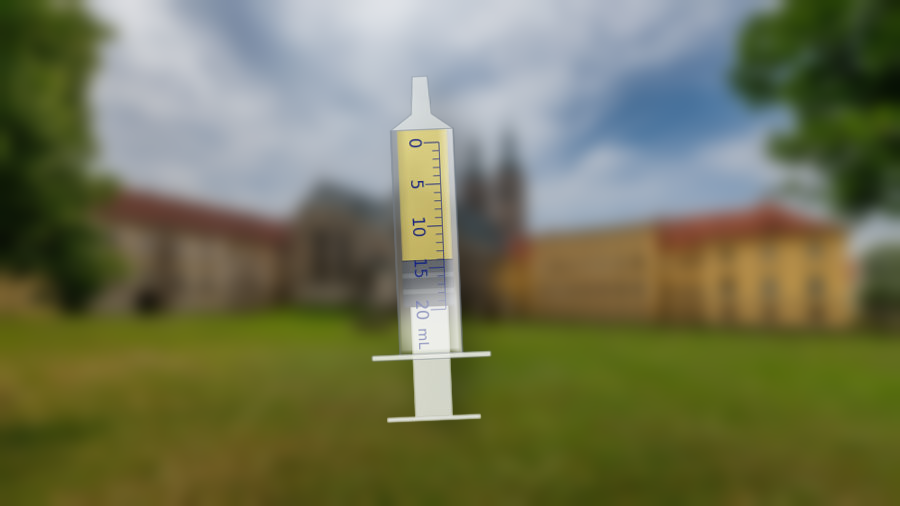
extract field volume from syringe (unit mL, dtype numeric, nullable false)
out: 14 mL
